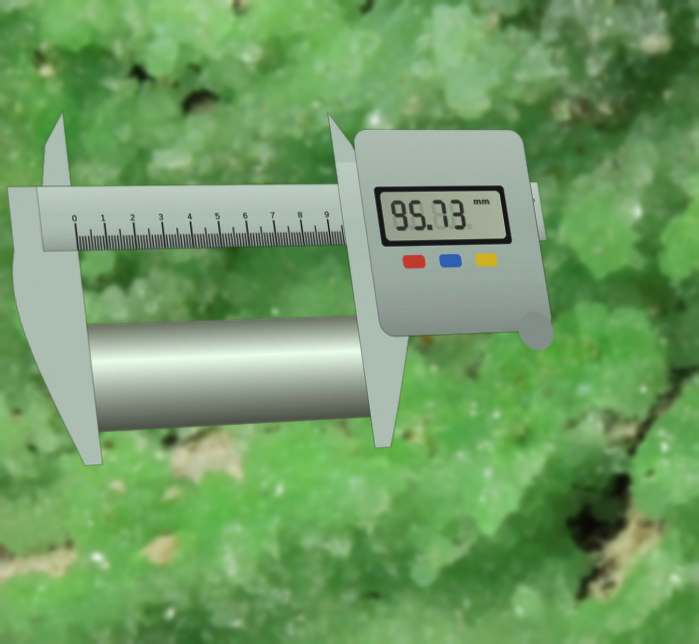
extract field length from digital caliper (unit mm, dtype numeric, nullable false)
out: 95.73 mm
